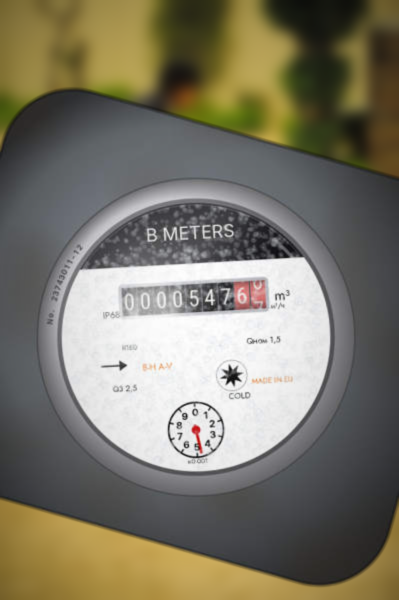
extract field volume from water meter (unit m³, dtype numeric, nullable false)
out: 547.664 m³
